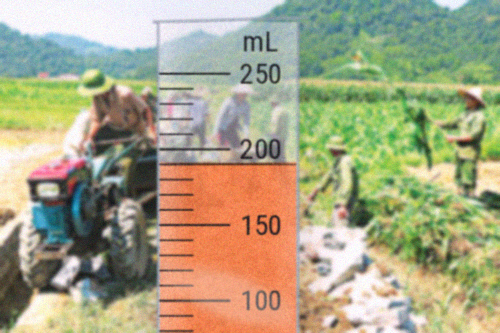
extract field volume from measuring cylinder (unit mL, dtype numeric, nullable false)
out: 190 mL
